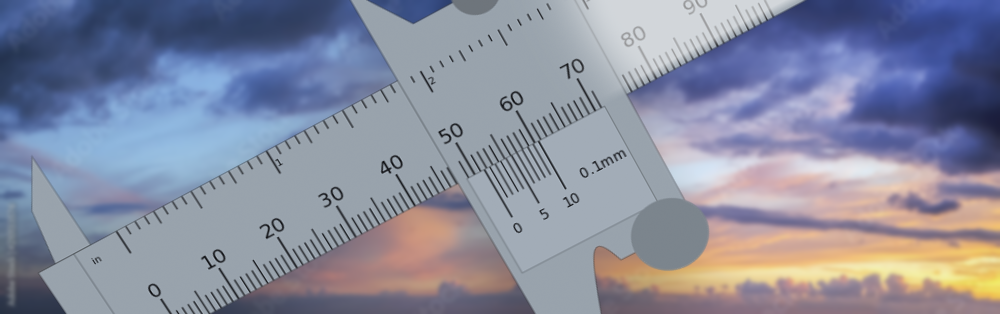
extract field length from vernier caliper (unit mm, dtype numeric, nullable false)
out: 51.6 mm
